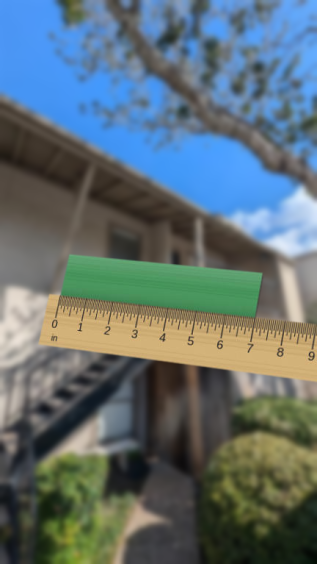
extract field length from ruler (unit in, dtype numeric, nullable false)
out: 7 in
